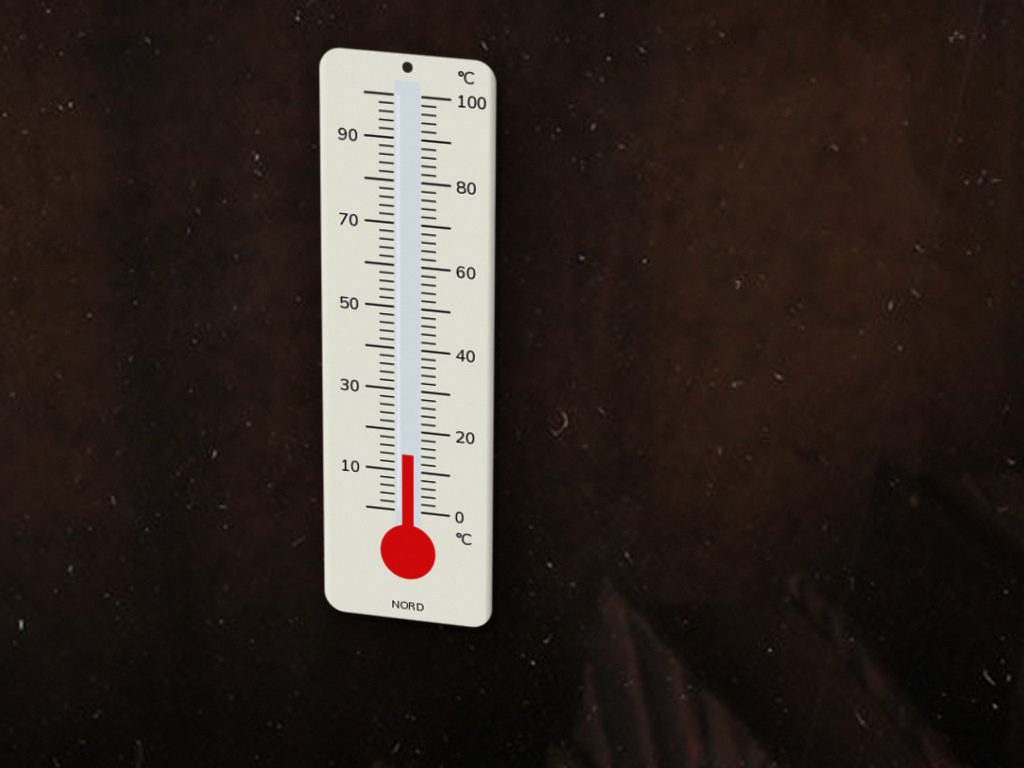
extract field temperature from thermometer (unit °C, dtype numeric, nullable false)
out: 14 °C
